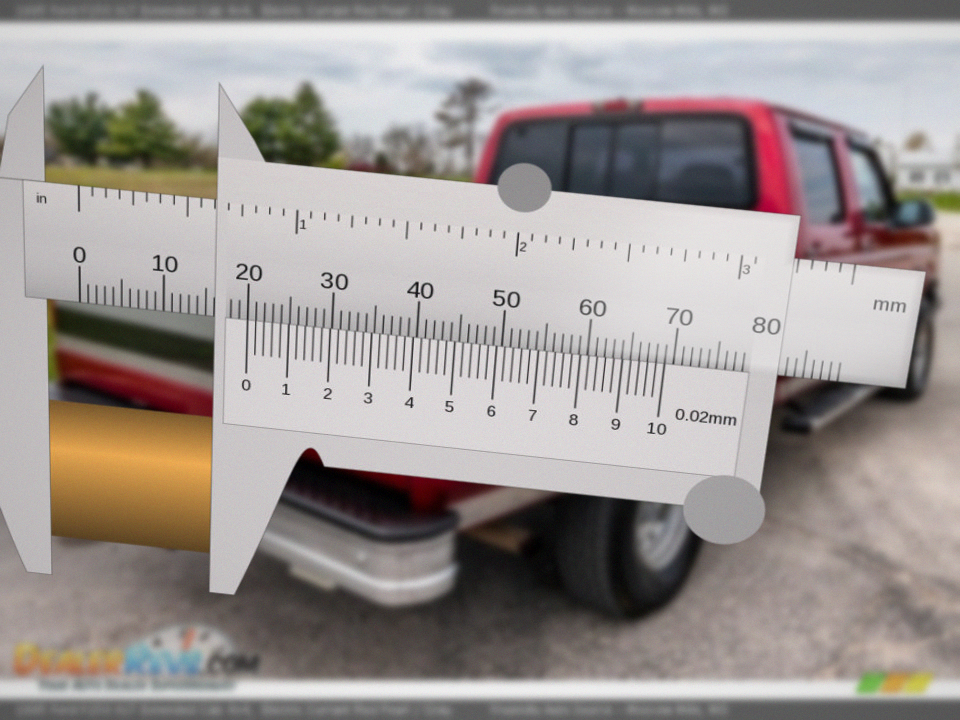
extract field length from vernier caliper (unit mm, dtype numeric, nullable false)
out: 20.0 mm
